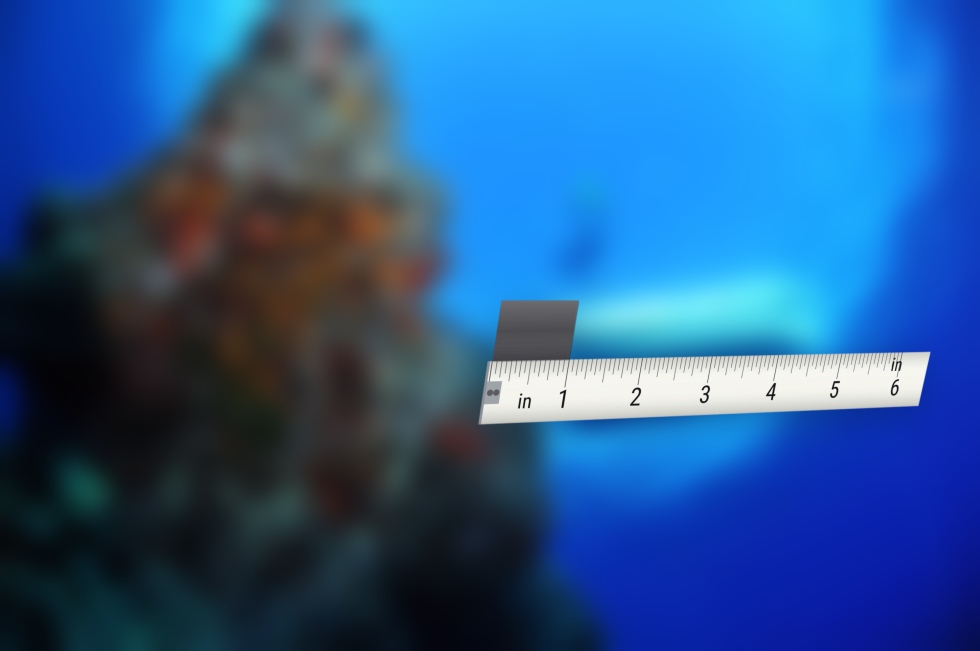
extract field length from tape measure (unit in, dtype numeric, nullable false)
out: 1 in
